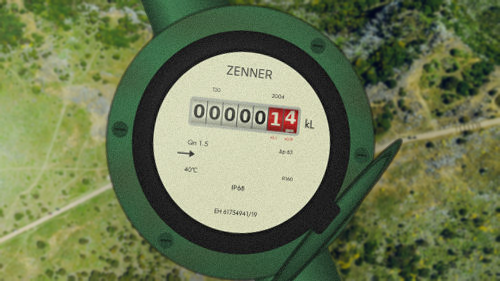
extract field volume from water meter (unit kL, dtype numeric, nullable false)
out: 0.14 kL
